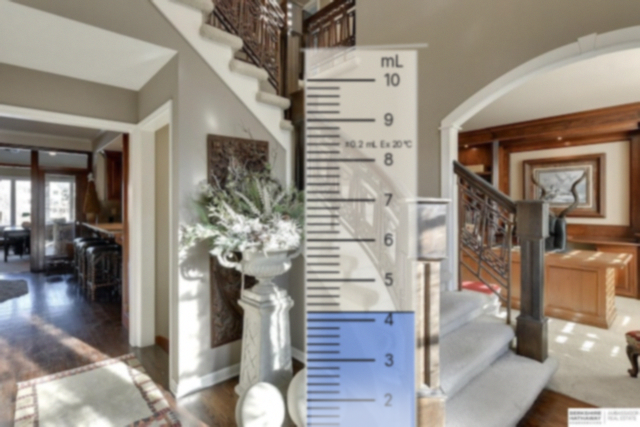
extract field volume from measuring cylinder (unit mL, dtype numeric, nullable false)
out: 4.2 mL
